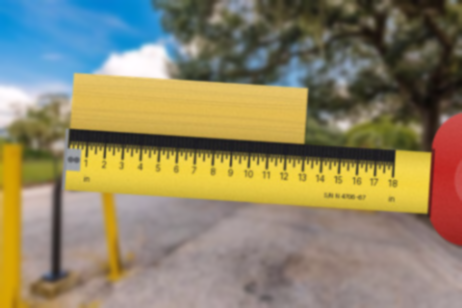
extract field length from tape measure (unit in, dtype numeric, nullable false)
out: 13 in
